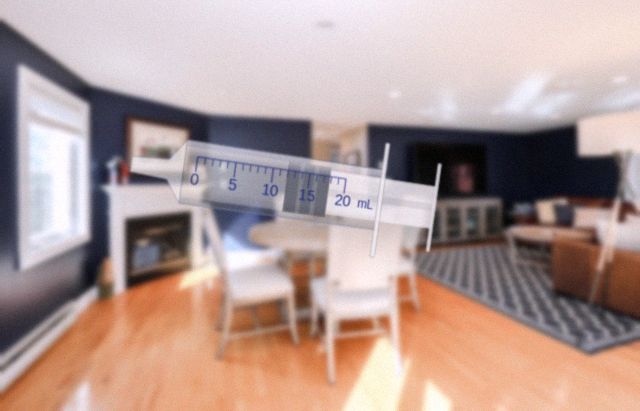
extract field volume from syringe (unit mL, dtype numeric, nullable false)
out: 12 mL
